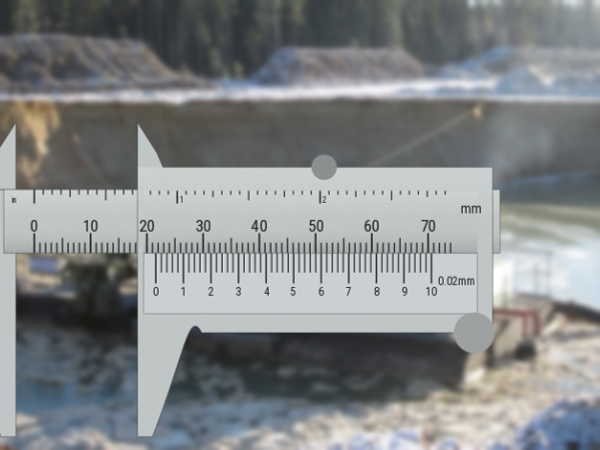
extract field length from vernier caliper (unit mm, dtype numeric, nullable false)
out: 21.6 mm
